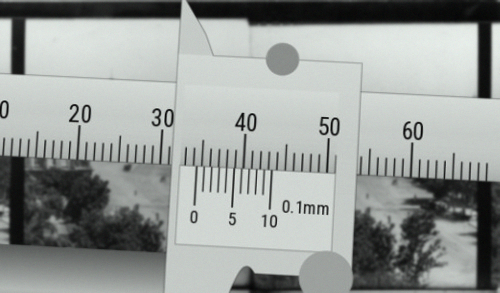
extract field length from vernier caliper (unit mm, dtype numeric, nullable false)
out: 34.4 mm
